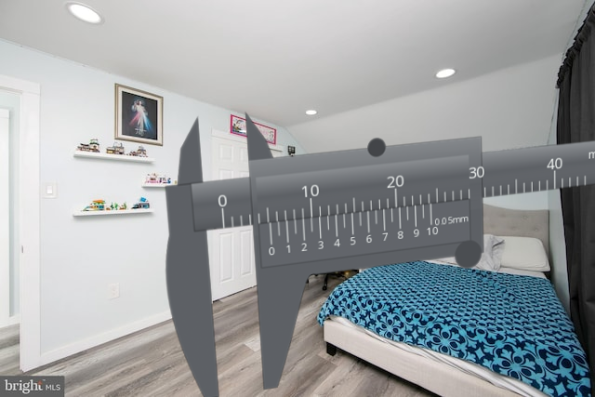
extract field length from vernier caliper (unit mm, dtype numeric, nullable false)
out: 5.2 mm
